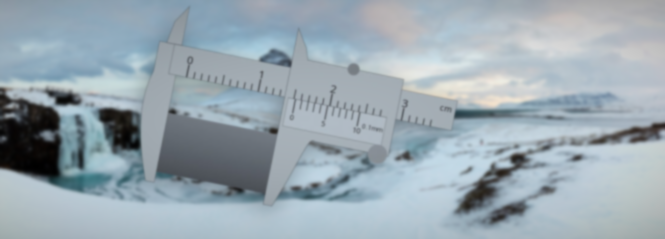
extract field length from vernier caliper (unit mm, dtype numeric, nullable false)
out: 15.2 mm
